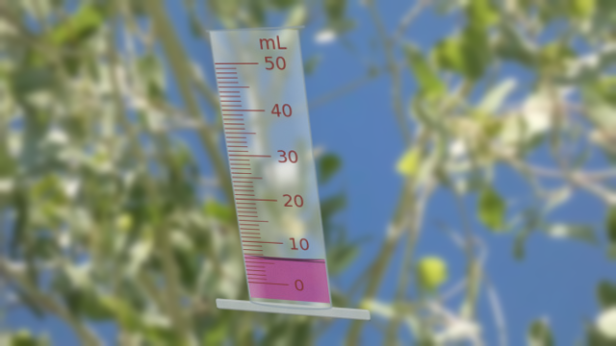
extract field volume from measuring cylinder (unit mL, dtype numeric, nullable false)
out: 6 mL
